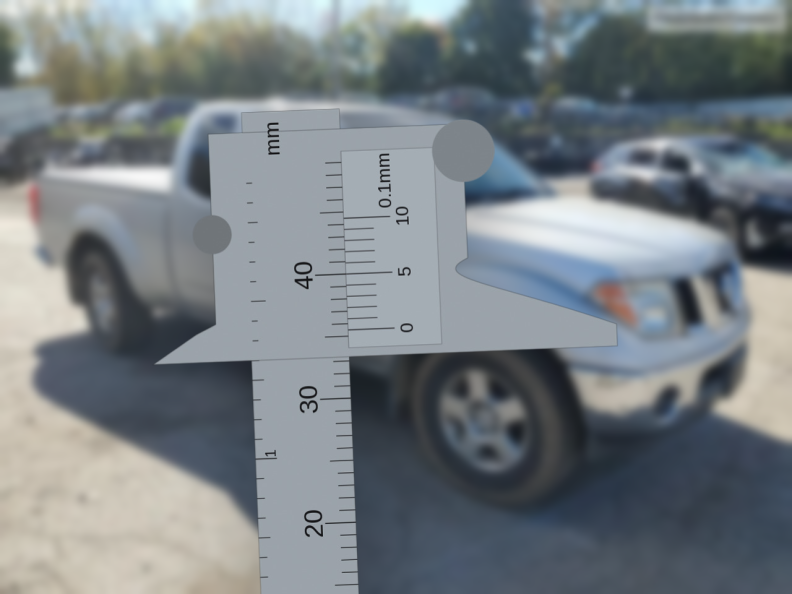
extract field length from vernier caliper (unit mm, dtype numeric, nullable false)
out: 35.5 mm
